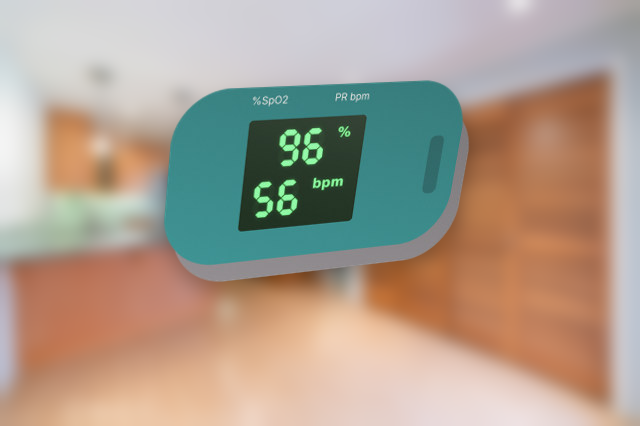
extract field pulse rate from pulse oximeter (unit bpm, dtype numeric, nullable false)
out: 56 bpm
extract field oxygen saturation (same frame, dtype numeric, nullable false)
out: 96 %
